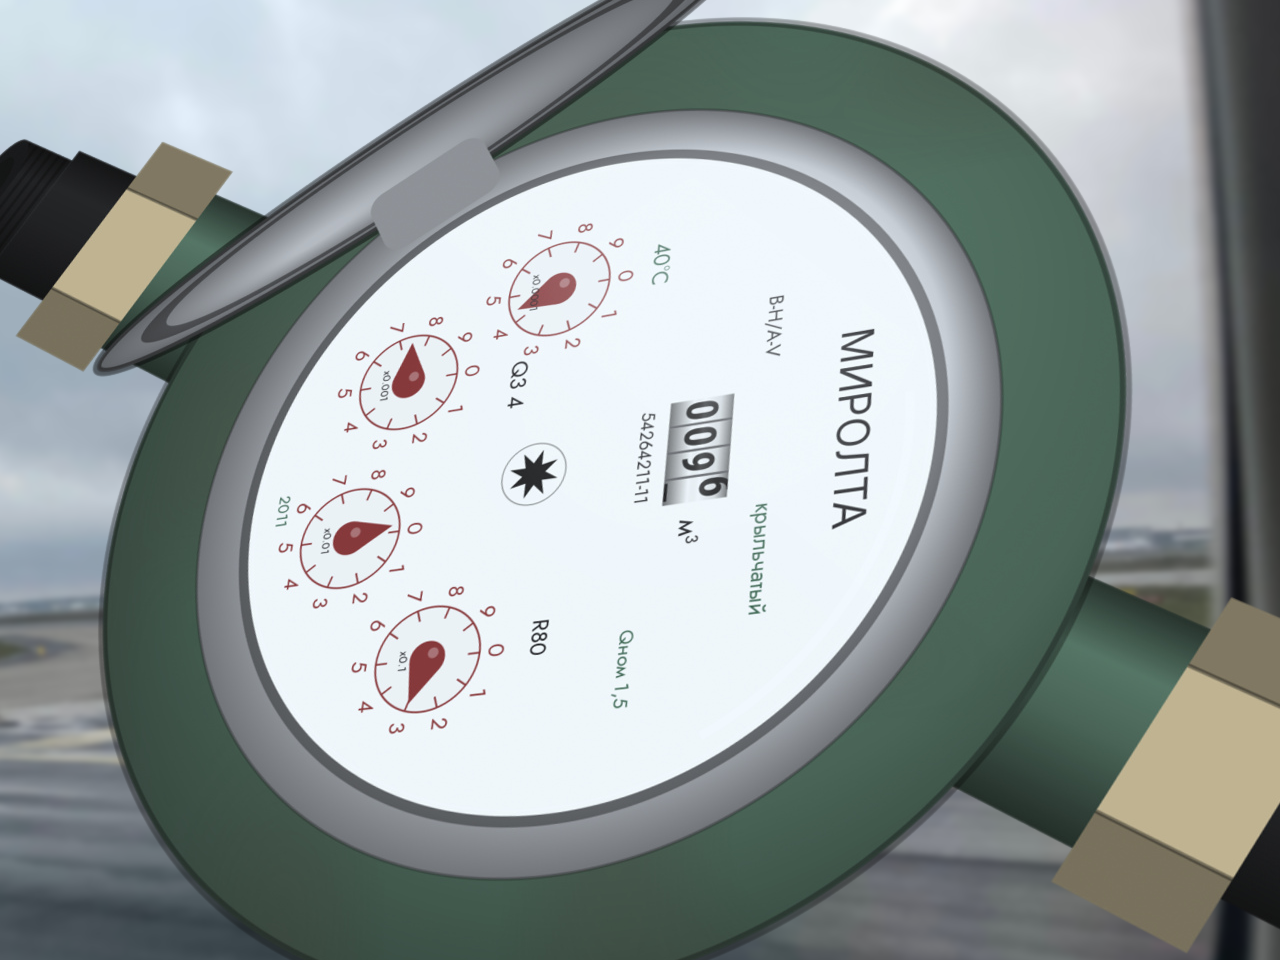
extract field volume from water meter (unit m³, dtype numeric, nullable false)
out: 96.2974 m³
